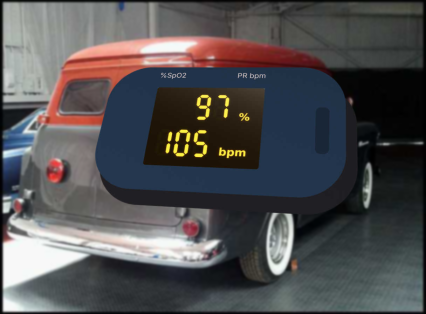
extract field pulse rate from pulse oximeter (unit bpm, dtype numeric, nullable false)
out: 105 bpm
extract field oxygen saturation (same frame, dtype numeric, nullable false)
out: 97 %
